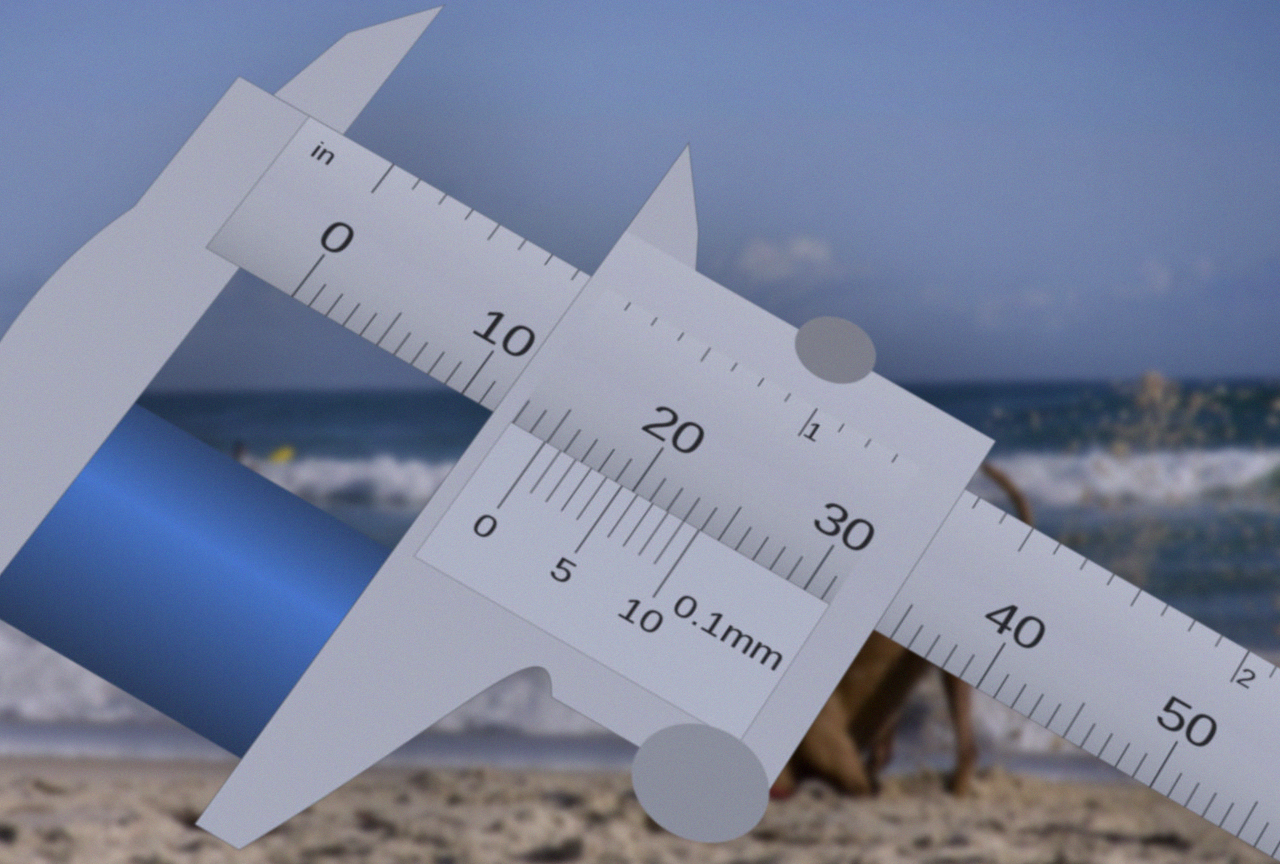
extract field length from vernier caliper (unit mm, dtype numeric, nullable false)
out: 14.9 mm
